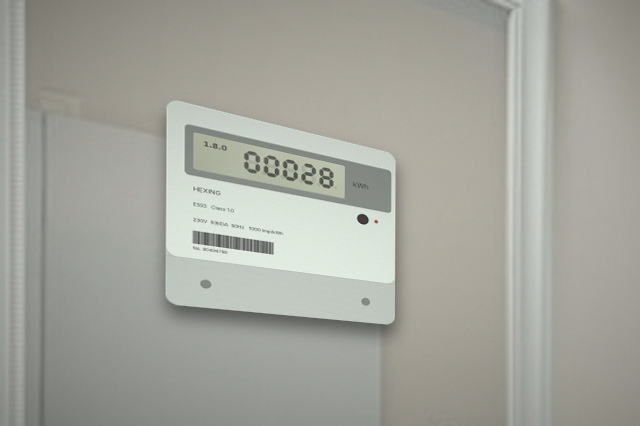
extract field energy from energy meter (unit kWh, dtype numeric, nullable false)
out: 28 kWh
